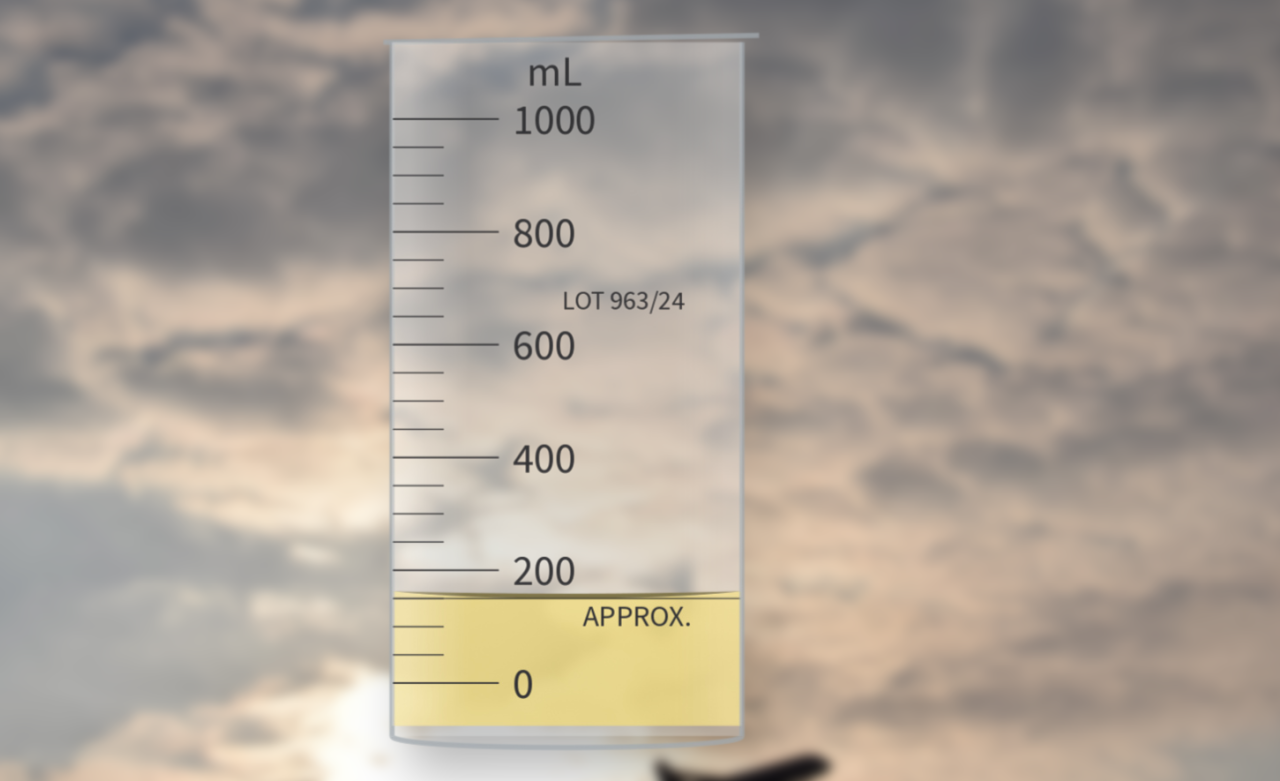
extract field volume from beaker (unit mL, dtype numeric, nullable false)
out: 150 mL
